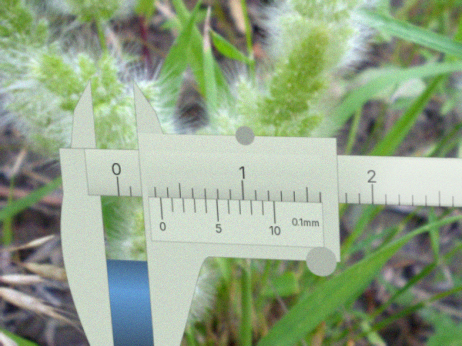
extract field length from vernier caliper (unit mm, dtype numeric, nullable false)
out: 3.4 mm
